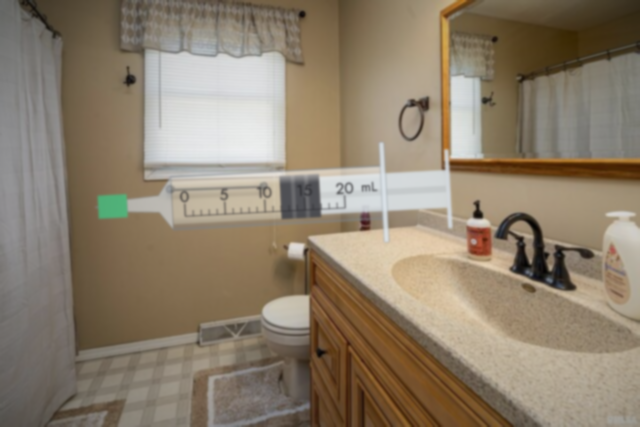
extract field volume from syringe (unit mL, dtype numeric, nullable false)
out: 12 mL
